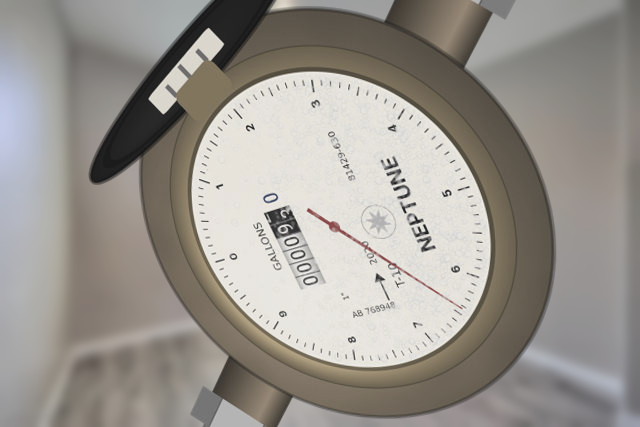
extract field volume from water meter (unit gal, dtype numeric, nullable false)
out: 926.4 gal
